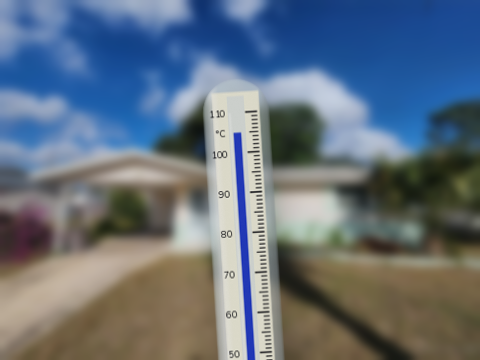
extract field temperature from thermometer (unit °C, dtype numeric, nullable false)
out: 105 °C
